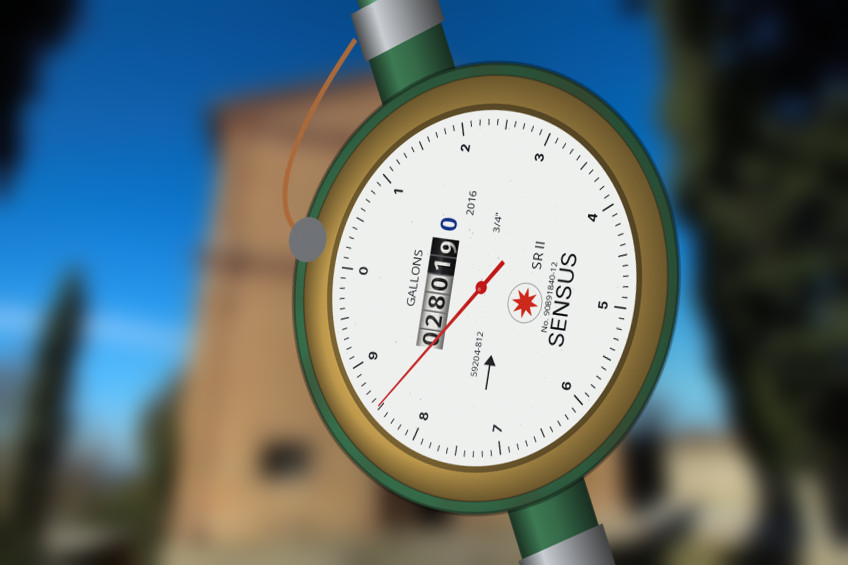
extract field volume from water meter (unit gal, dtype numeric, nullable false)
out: 280188.5 gal
